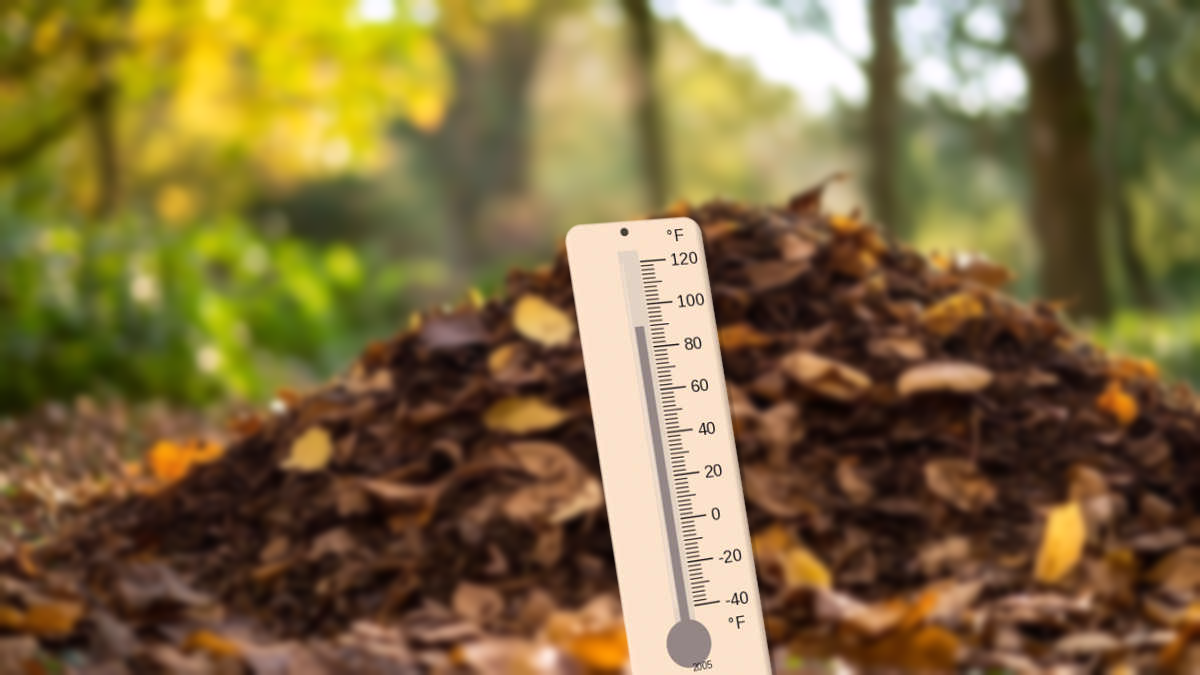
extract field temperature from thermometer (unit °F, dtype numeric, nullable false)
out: 90 °F
